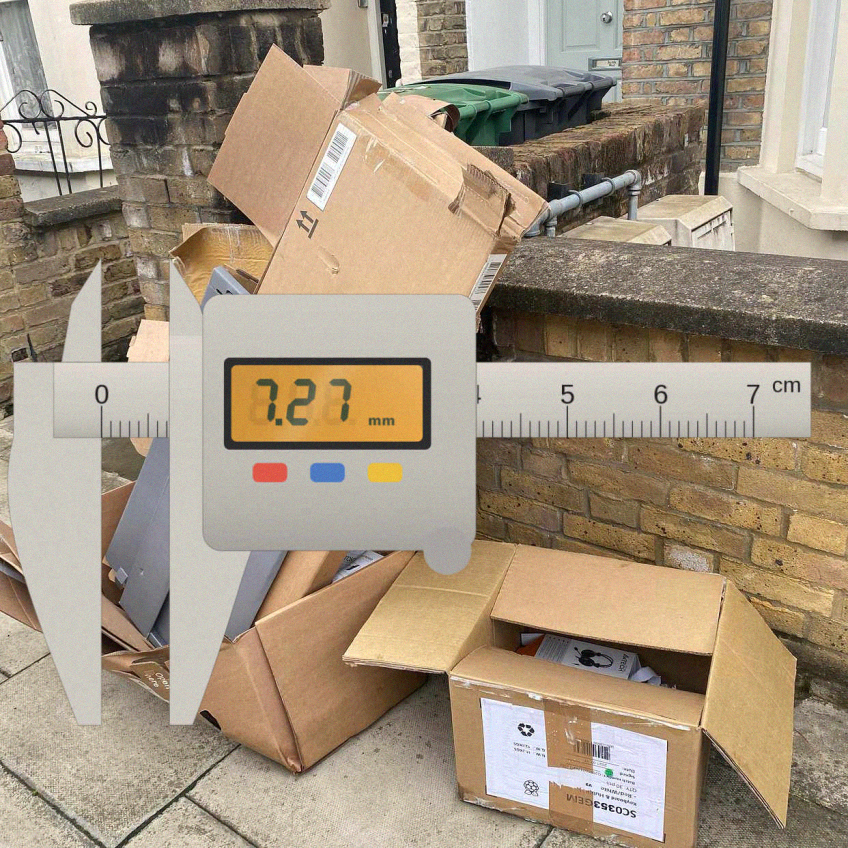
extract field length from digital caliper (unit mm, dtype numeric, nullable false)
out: 7.27 mm
